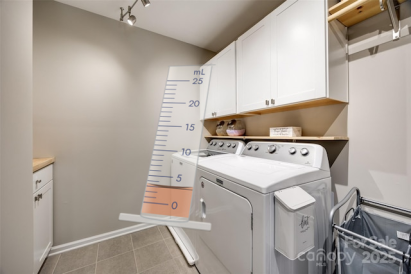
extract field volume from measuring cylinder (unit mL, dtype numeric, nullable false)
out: 3 mL
